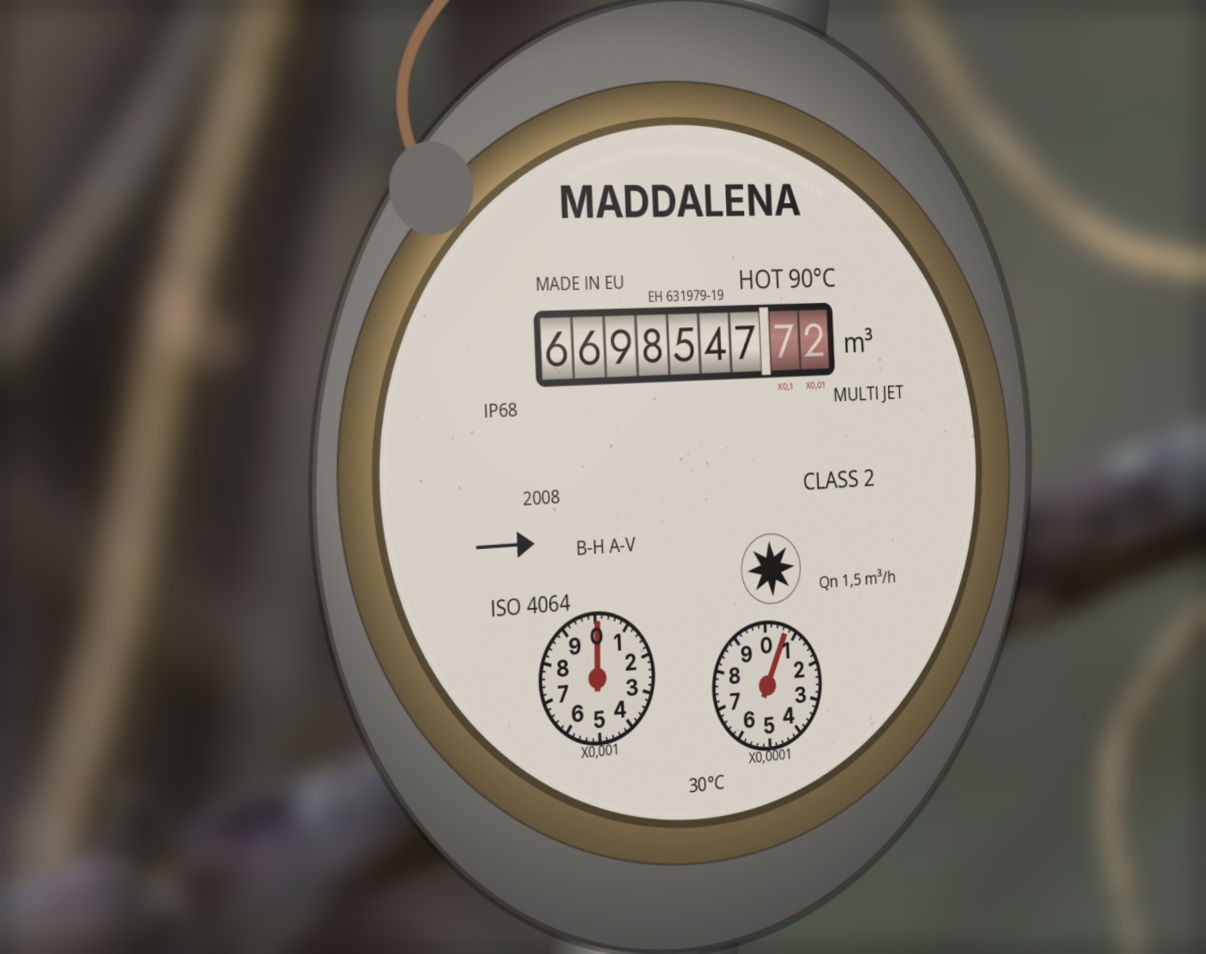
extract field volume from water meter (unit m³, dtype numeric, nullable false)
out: 6698547.7200 m³
